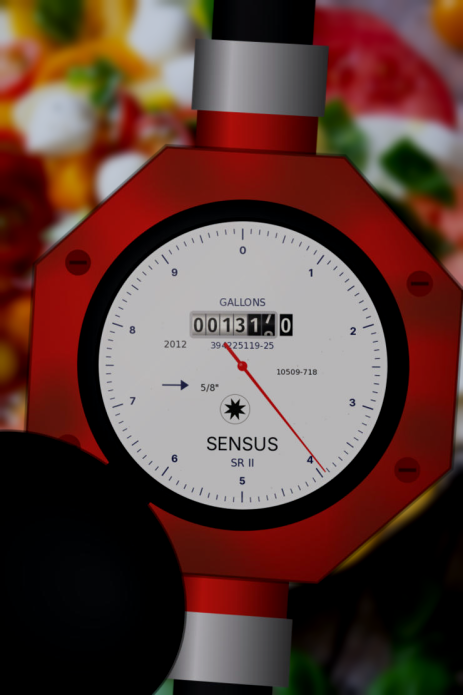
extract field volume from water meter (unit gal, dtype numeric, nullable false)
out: 13173.9 gal
